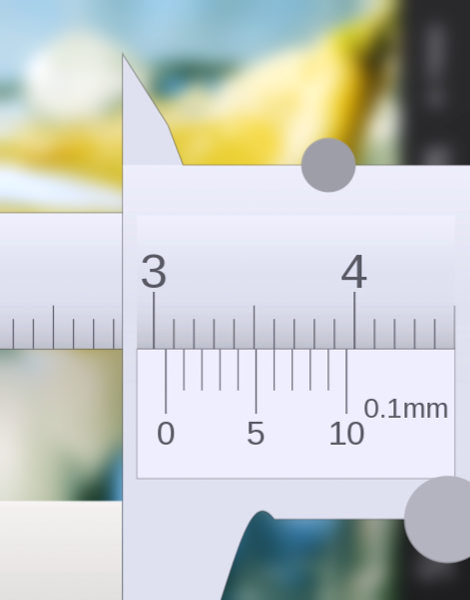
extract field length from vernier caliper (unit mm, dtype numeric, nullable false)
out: 30.6 mm
